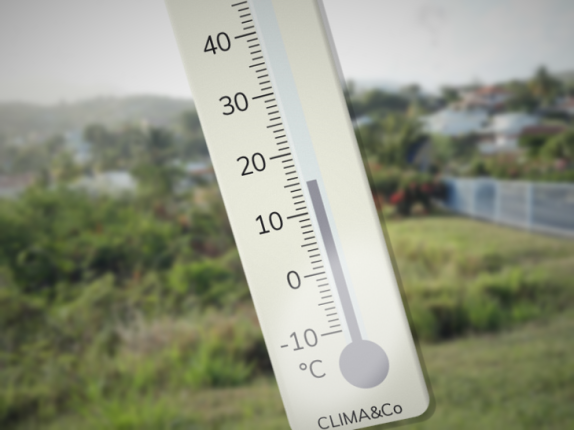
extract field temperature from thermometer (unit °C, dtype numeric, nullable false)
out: 15 °C
